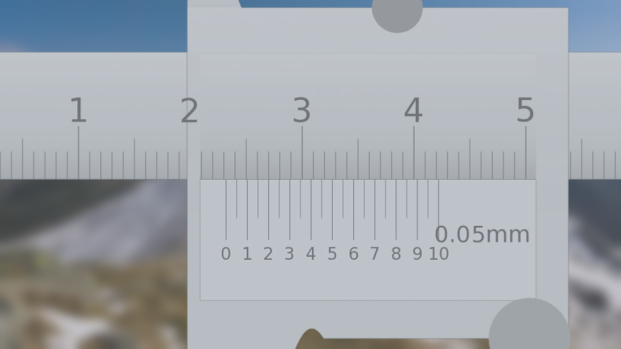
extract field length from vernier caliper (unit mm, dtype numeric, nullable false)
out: 23.2 mm
